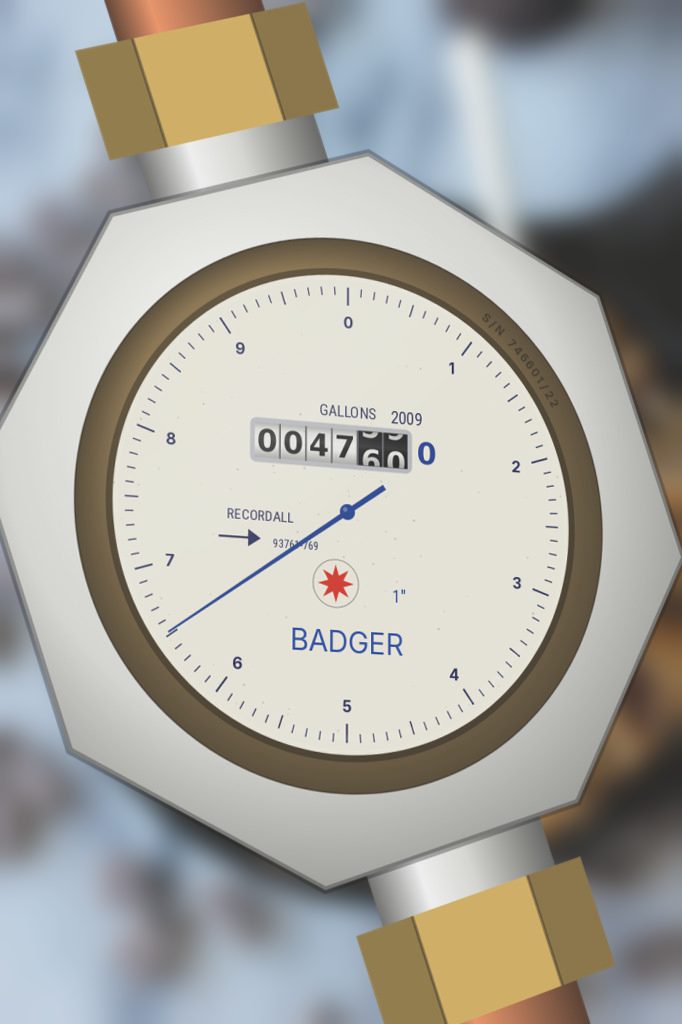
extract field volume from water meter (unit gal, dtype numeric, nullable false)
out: 47596.5 gal
